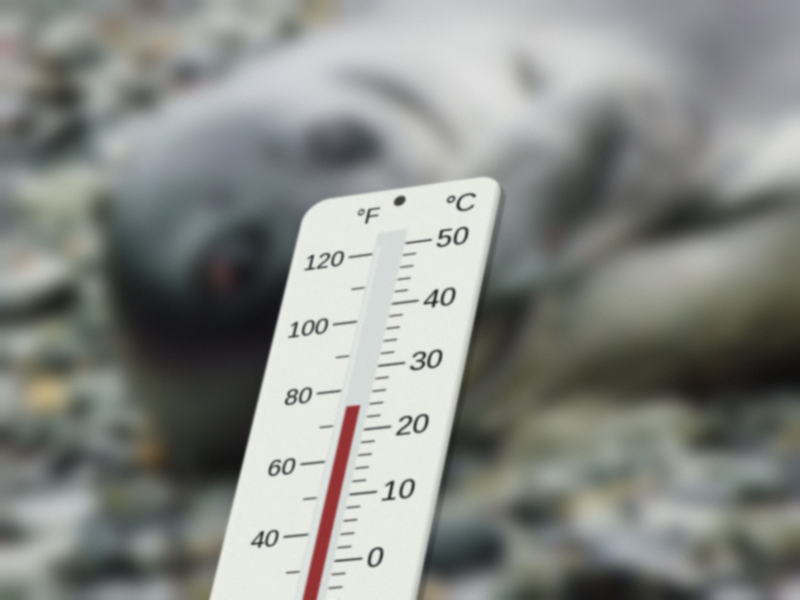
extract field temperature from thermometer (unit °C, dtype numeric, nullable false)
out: 24 °C
